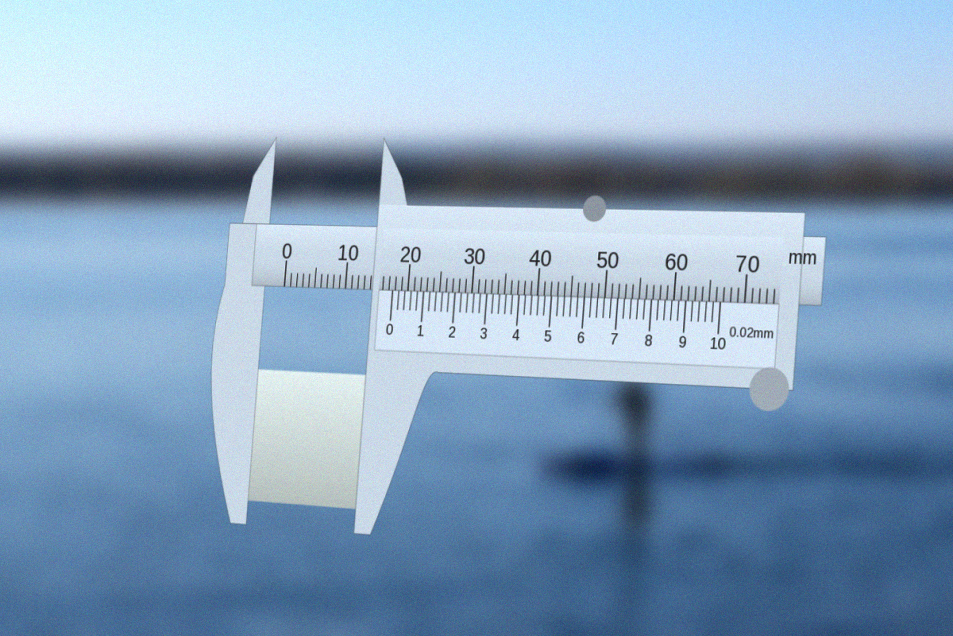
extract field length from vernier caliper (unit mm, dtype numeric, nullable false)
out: 17.6 mm
